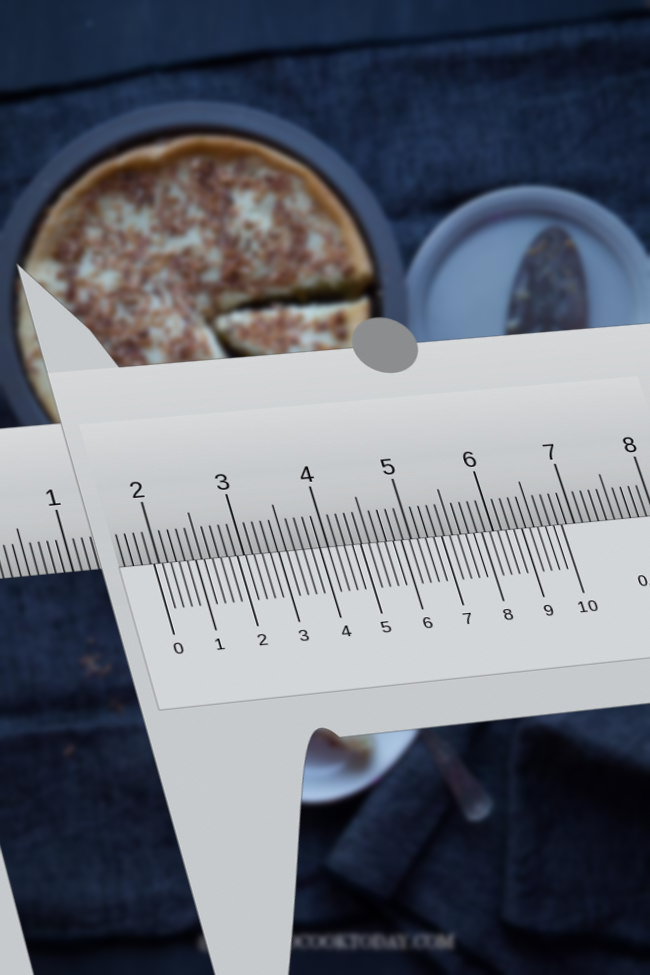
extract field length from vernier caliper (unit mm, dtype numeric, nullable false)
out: 19.4 mm
